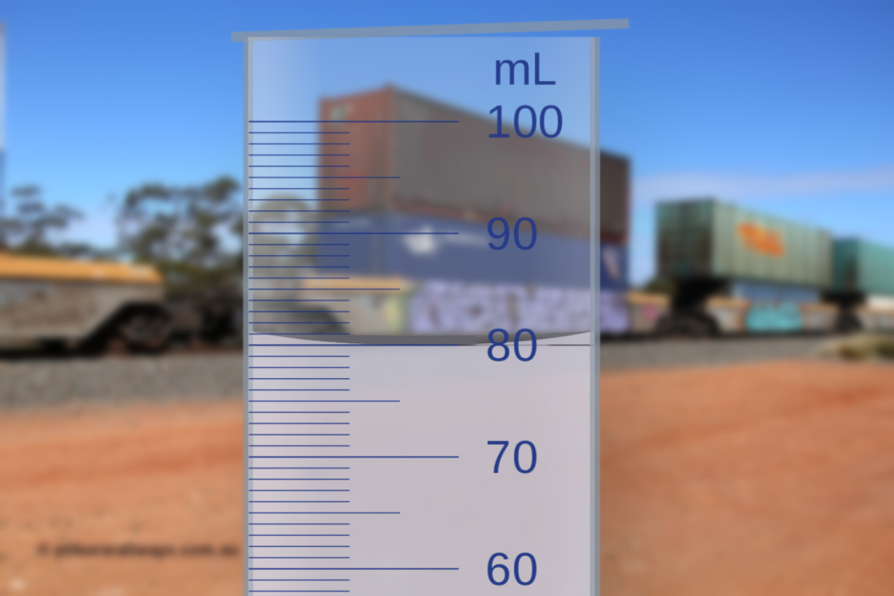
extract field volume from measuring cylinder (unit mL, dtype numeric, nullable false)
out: 80 mL
